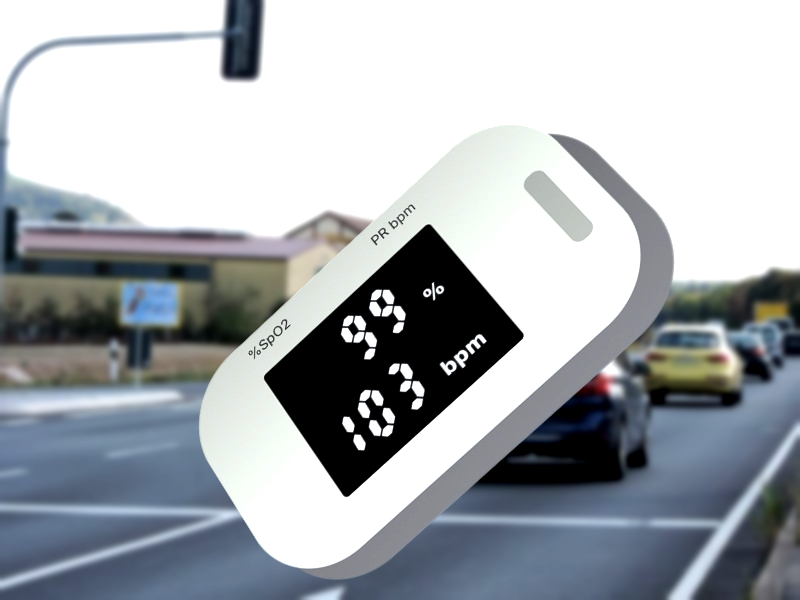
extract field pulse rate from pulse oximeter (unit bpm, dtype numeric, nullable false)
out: 103 bpm
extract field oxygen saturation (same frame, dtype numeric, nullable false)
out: 99 %
